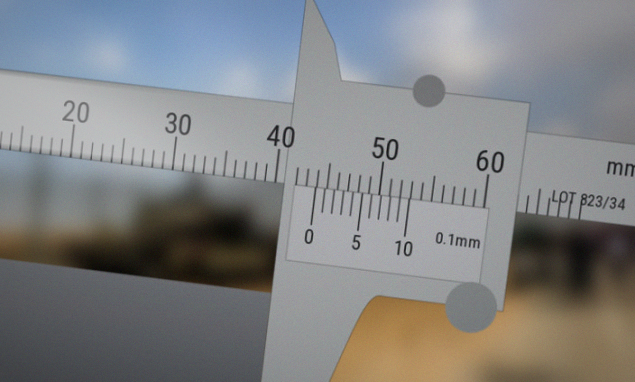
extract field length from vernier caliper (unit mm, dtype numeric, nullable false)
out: 43.9 mm
